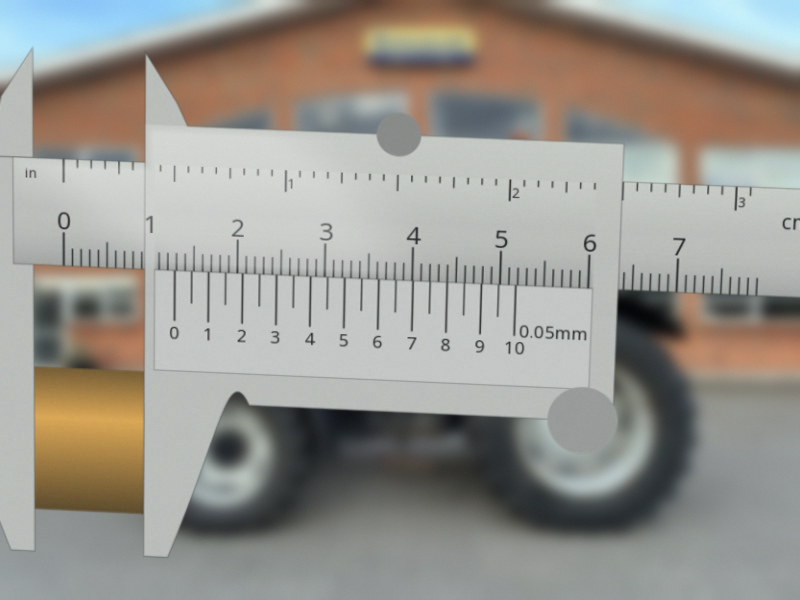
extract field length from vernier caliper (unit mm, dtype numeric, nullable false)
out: 12.8 mm
